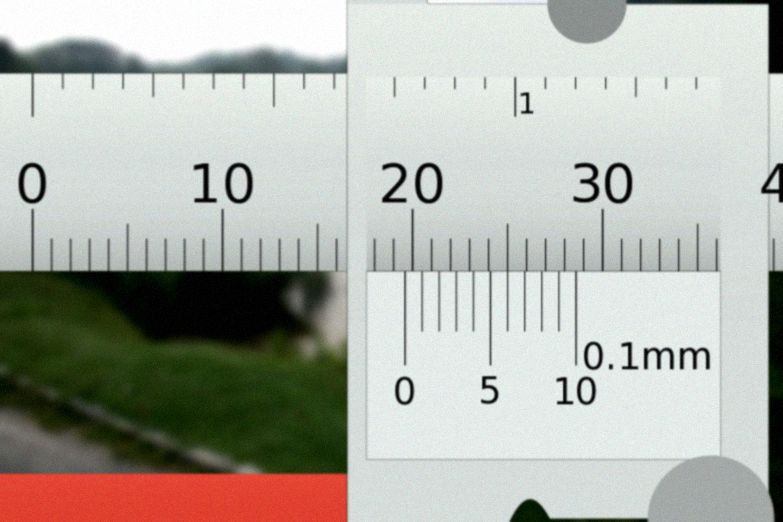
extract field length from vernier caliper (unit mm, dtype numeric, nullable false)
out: 19.6 mm
